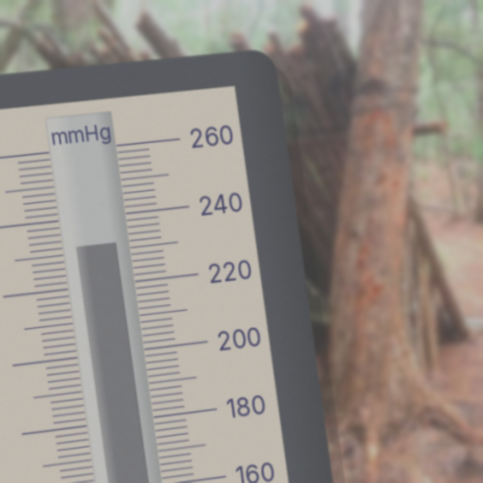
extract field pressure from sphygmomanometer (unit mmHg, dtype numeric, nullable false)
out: 232 mmHg
